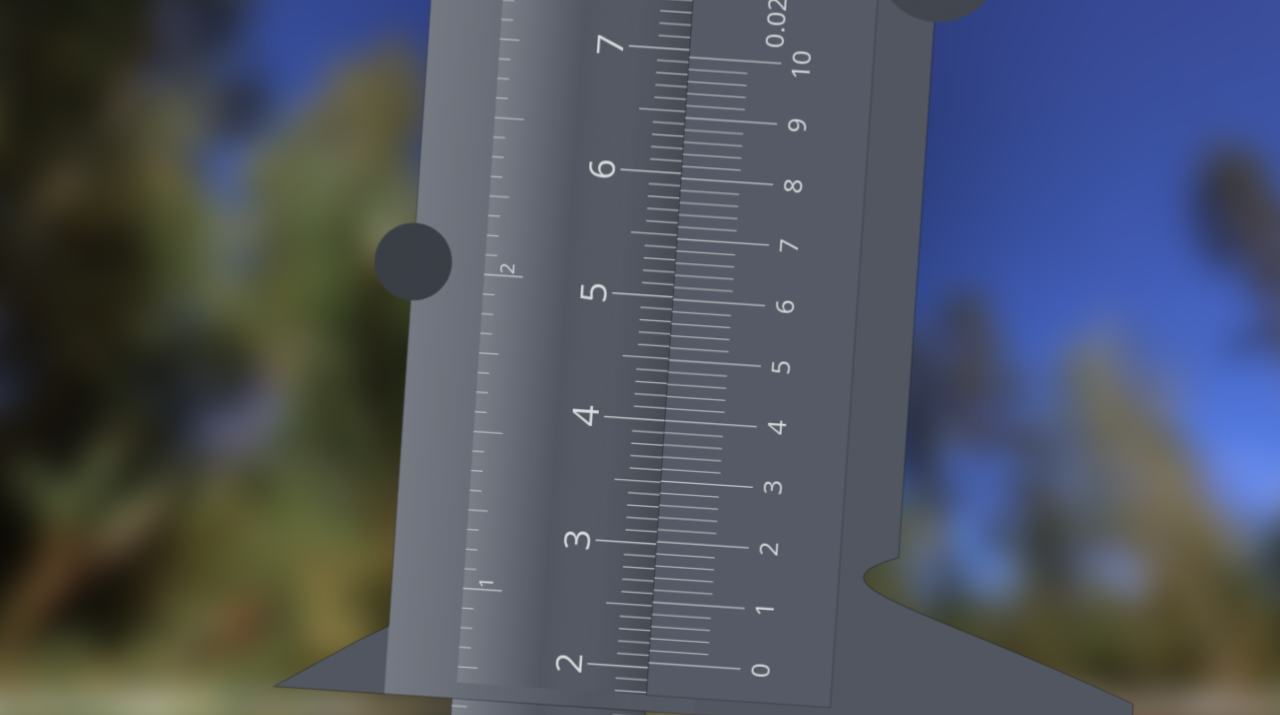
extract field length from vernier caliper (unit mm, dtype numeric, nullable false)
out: 20.4 mm
